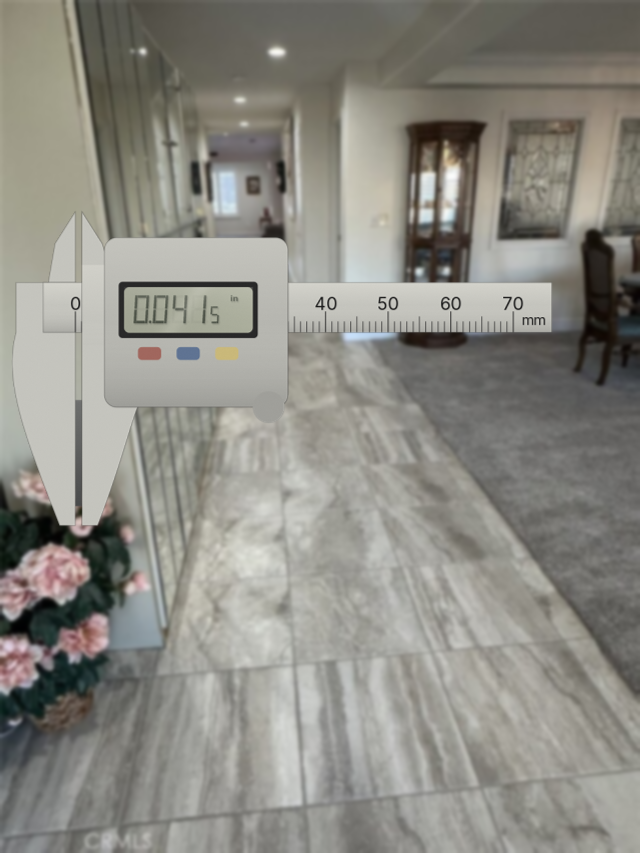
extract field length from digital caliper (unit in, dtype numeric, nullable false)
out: 0.0415 in
